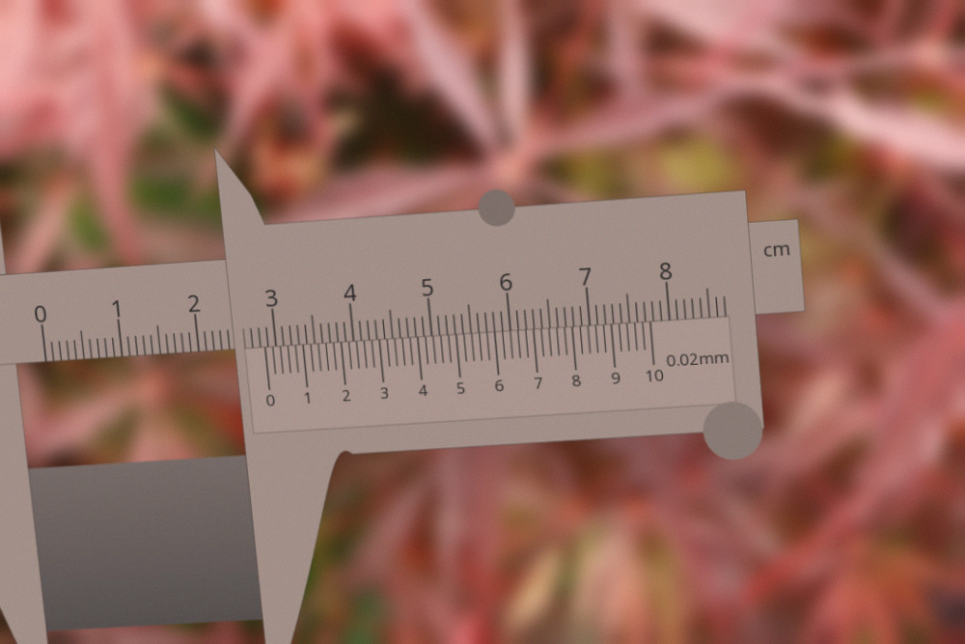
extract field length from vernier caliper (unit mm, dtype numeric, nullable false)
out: 28.6 mm
